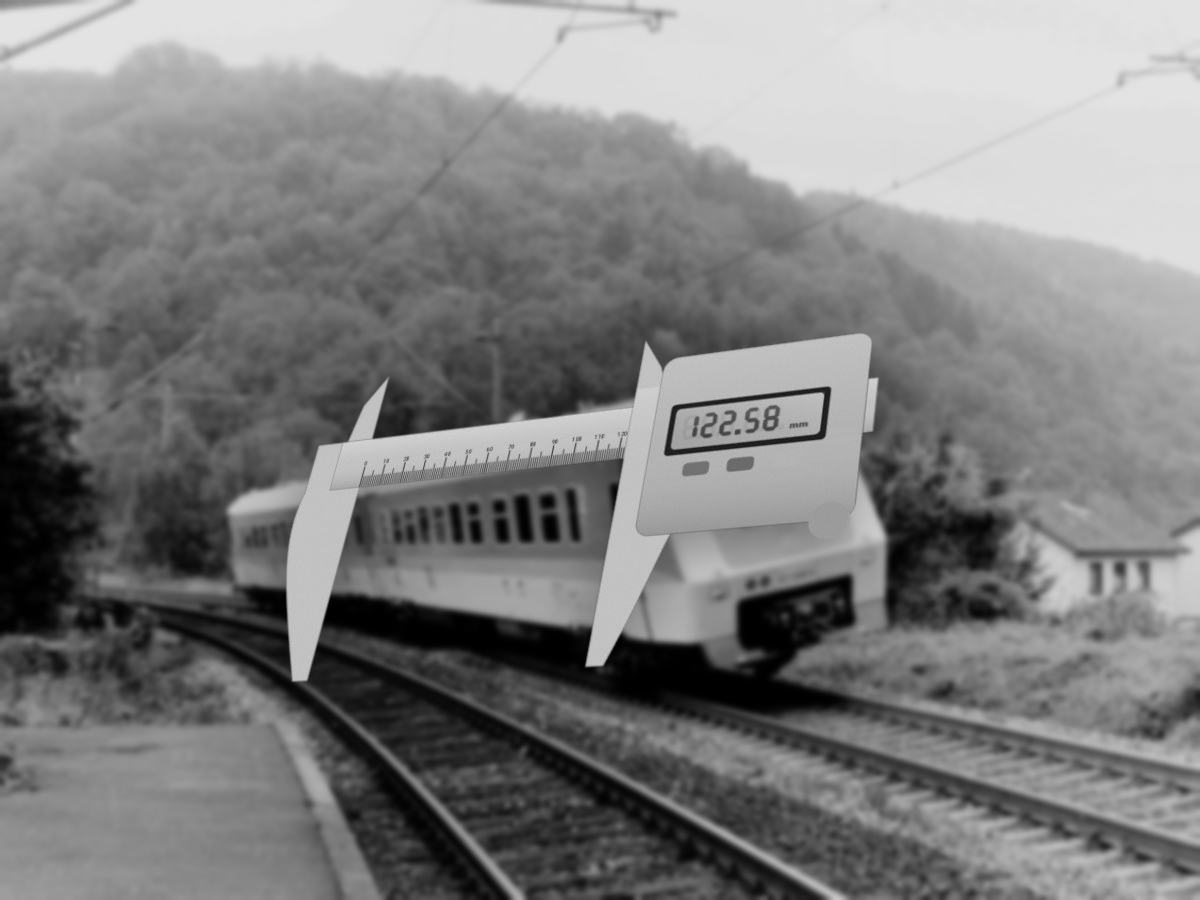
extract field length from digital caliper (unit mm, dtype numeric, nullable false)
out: 122.58 mm
